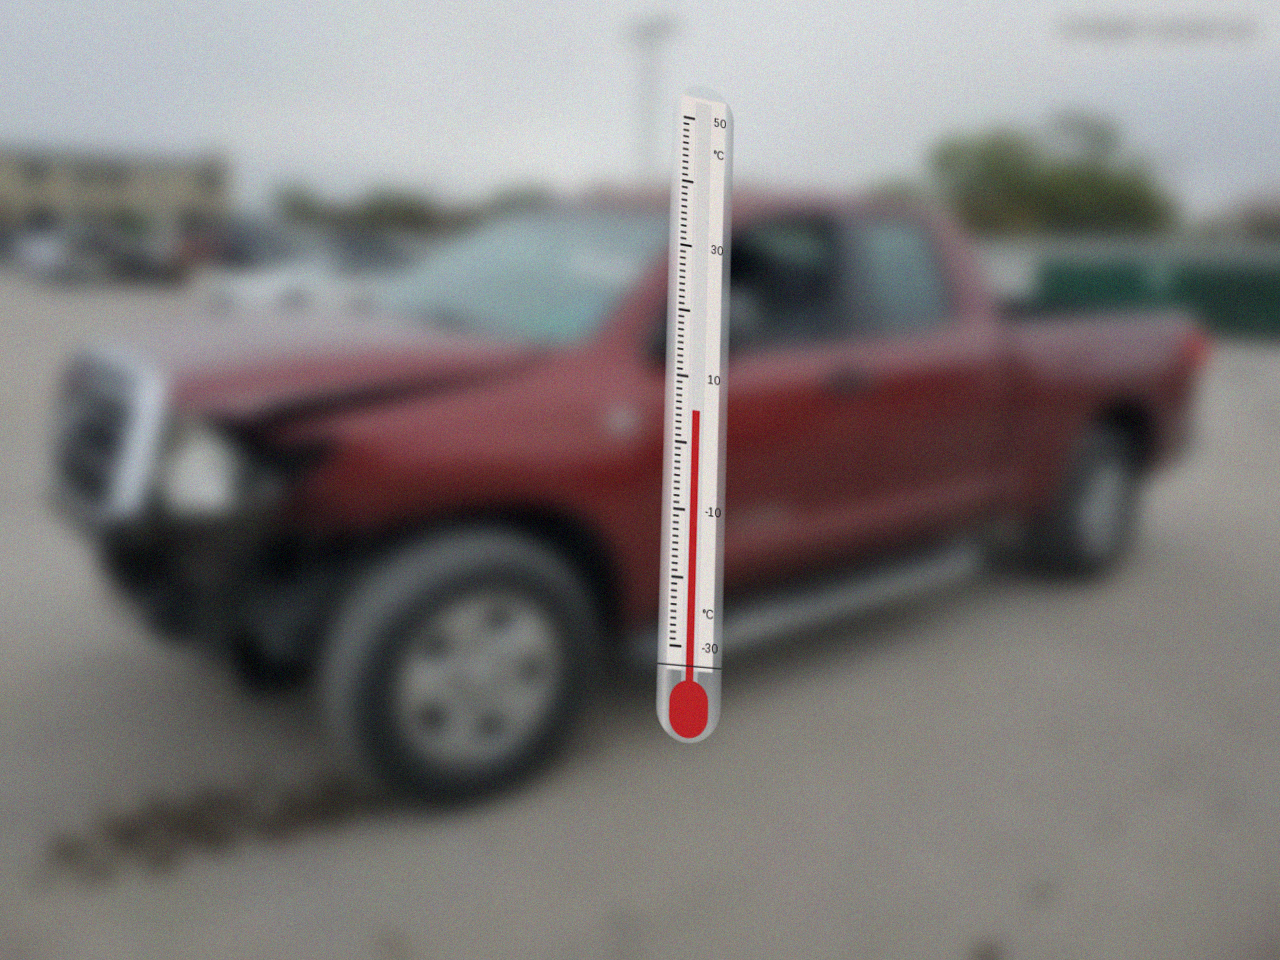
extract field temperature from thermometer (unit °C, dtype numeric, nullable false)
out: 5 °C
